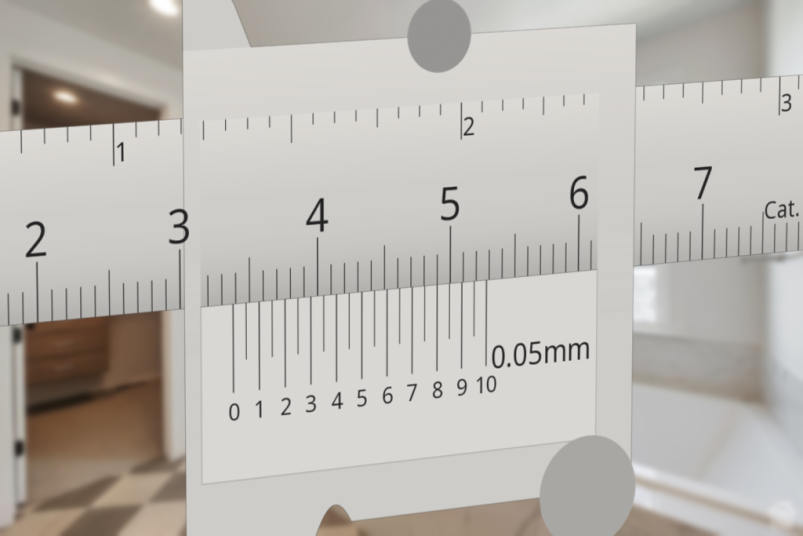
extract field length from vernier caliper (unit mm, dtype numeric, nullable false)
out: 33.8 mm
